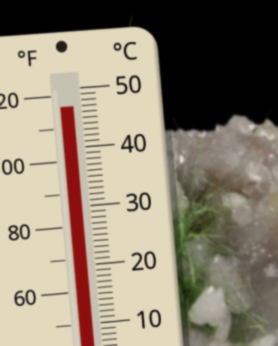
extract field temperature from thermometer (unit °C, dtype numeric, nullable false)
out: 47 °C
